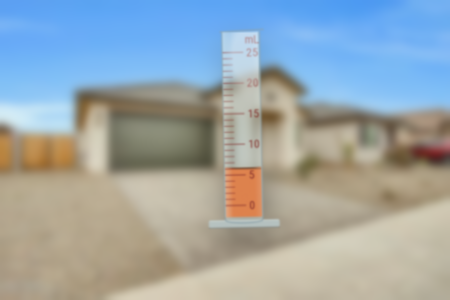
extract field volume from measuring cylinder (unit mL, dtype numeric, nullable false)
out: 6 mL
